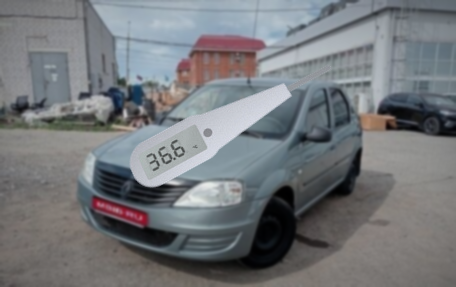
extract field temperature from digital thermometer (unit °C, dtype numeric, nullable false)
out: 36.6 °C
